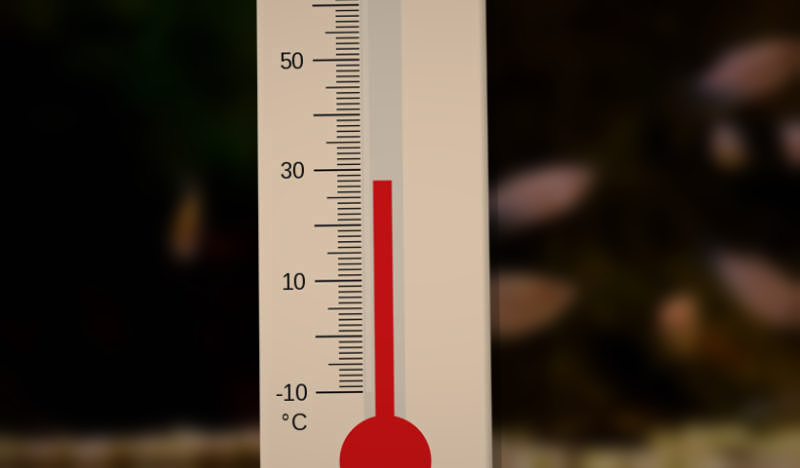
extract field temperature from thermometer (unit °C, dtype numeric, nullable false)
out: 28 °C
